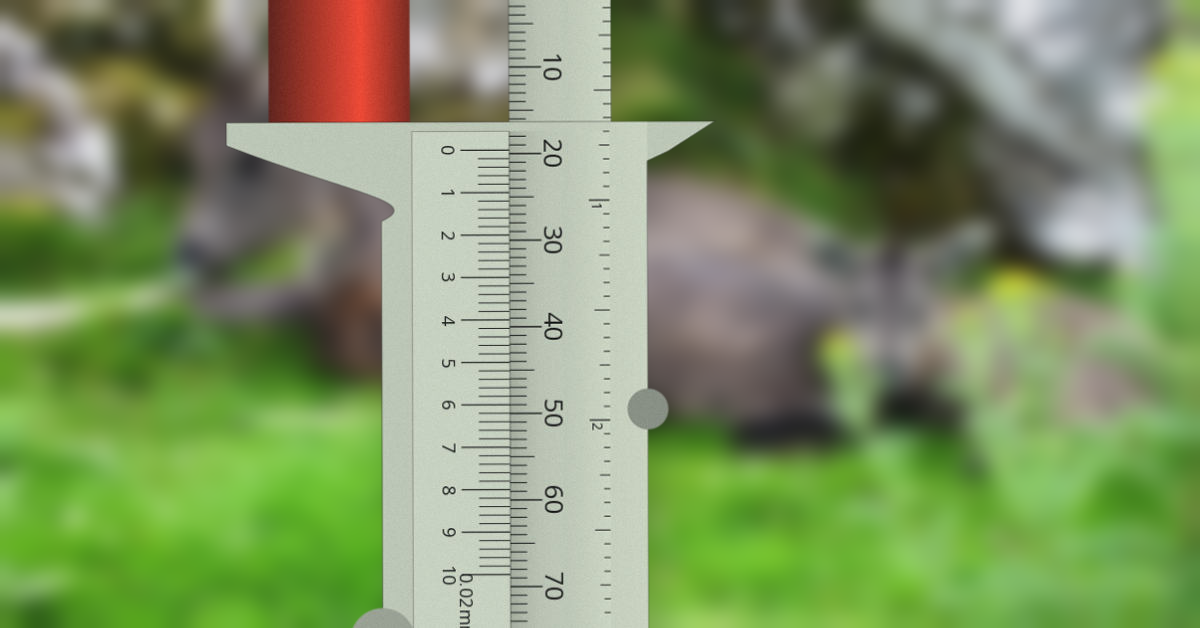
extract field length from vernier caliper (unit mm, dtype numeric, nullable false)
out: 19.6 mm
